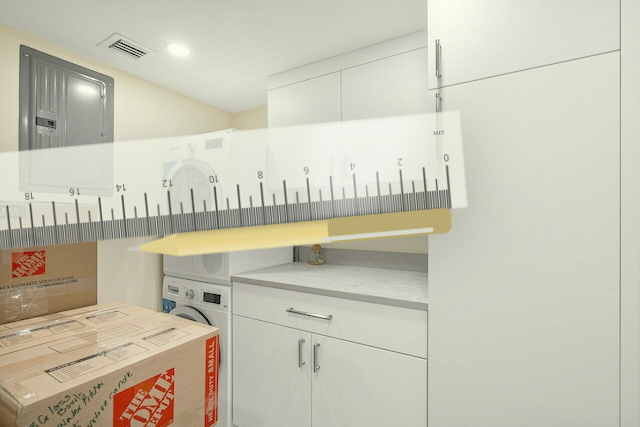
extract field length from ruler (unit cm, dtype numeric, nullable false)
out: 14 cm
